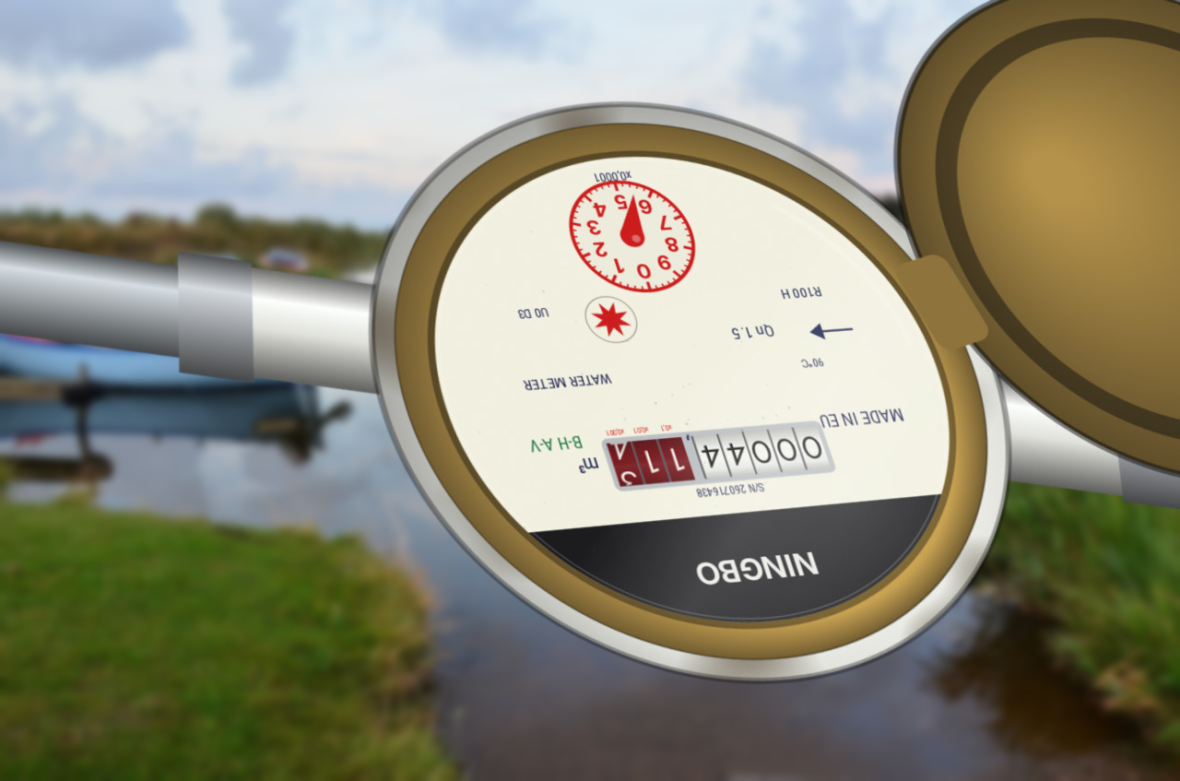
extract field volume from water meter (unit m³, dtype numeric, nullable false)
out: 44.1135 m³
